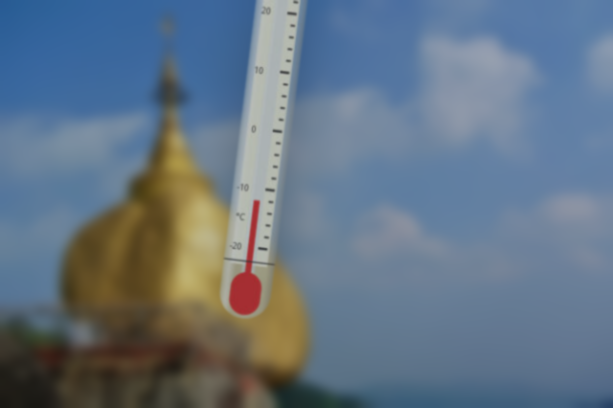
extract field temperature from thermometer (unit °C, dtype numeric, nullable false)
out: -12 °C
